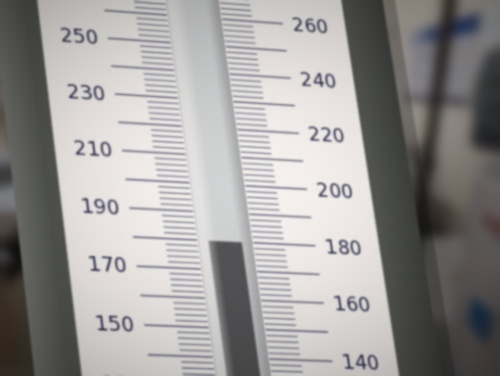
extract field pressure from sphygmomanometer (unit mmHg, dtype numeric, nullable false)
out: 180 mmHg
